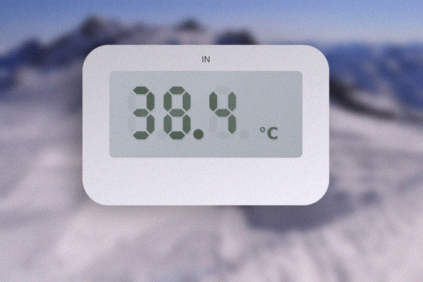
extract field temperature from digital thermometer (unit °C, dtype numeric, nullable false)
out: 38.4 °C
